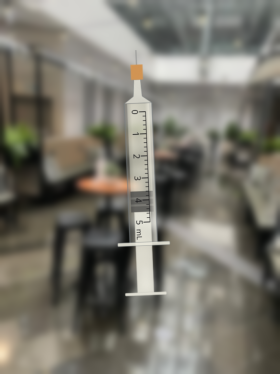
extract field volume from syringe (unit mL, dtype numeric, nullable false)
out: 3.6 mL
